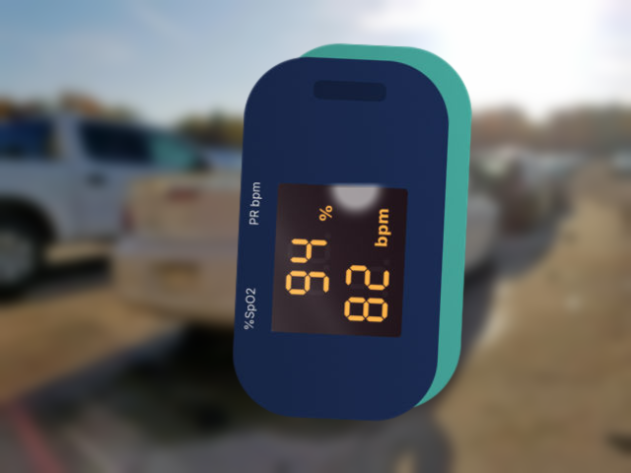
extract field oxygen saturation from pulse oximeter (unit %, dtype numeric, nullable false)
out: 94 %
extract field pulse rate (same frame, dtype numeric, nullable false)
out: 82 bpm
